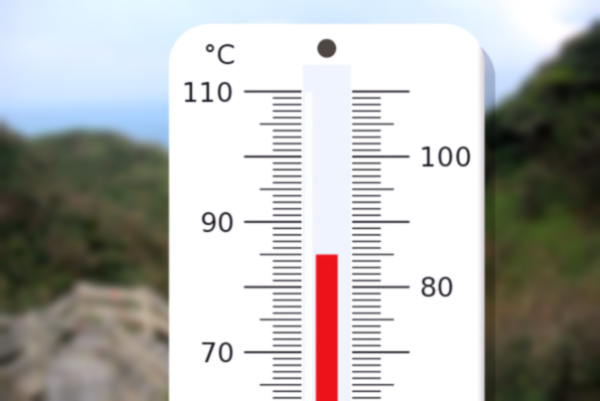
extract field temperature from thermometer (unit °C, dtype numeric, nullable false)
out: 85 °C
